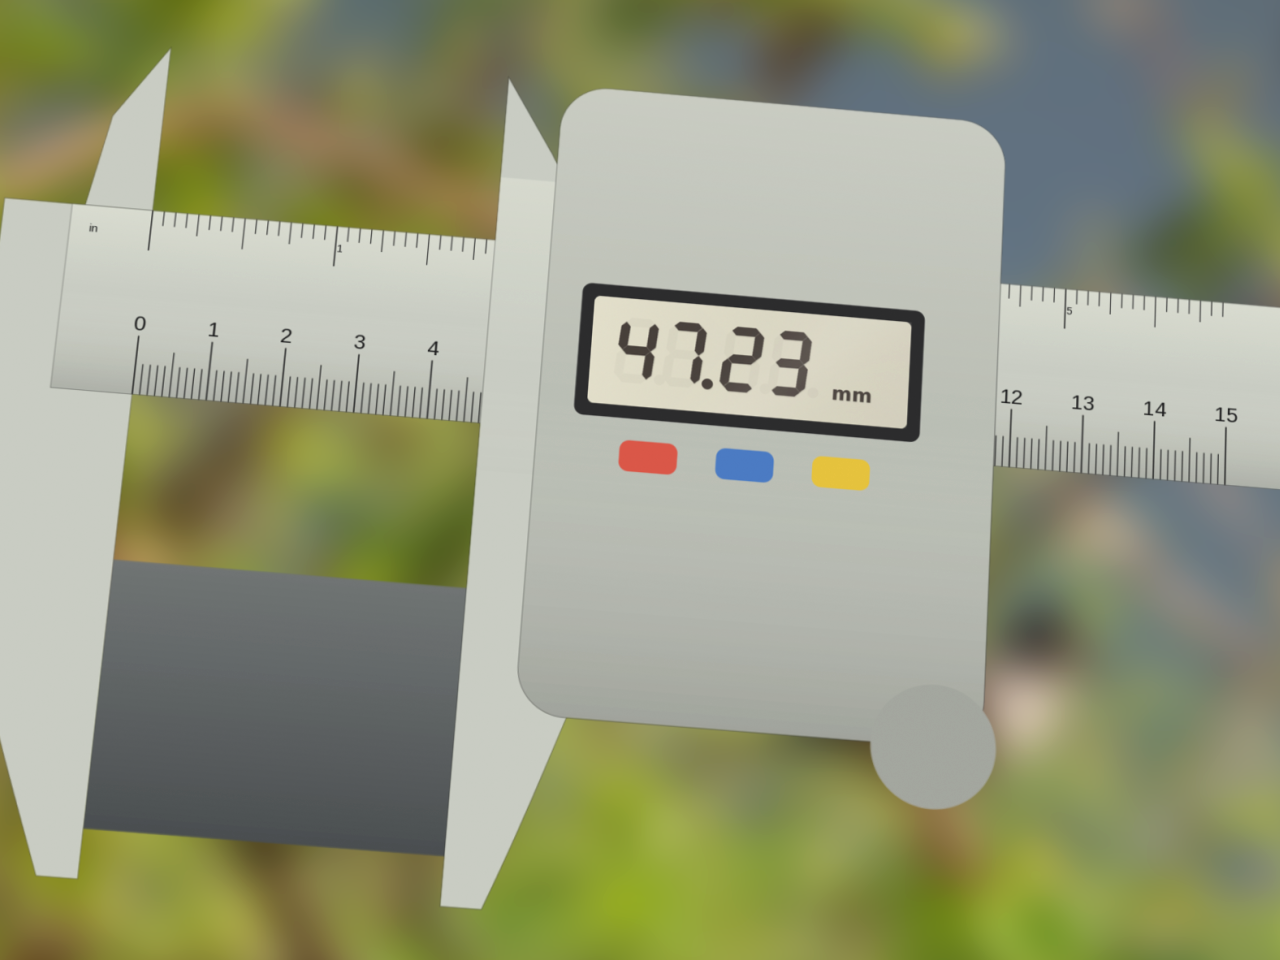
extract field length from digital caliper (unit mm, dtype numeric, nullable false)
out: 47.23 mm
